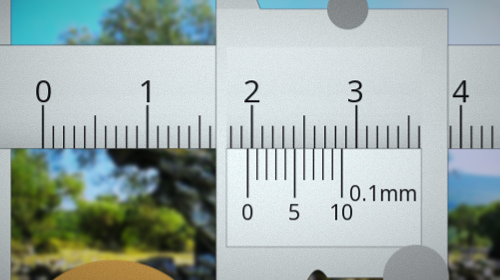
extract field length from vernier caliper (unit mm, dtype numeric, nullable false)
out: 19.6 mm
